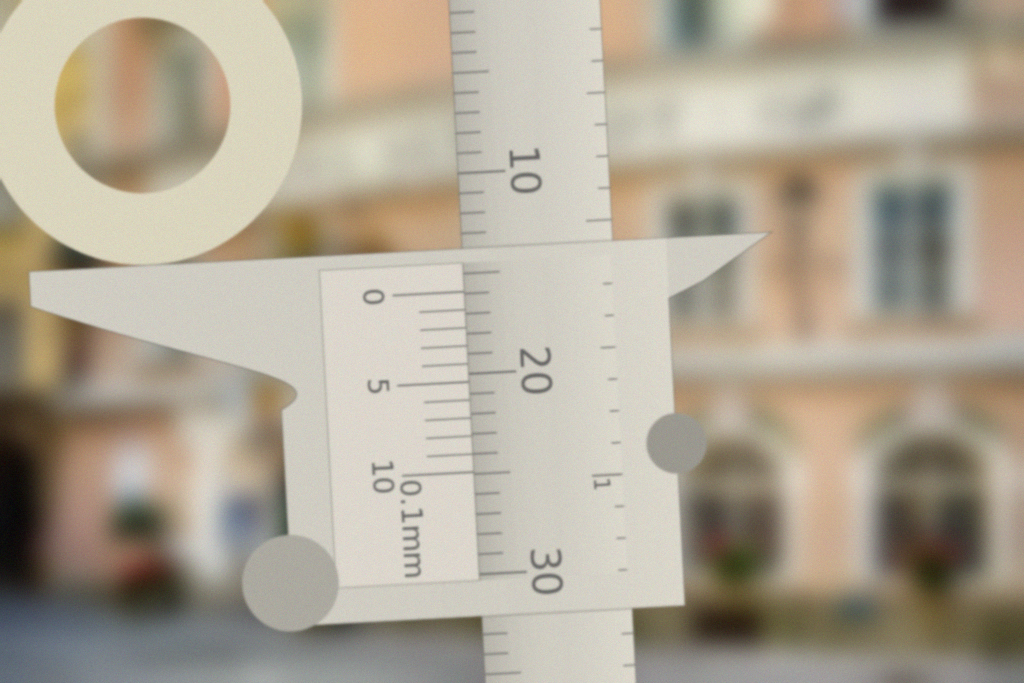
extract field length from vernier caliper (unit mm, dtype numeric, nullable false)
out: 15.9 mm
